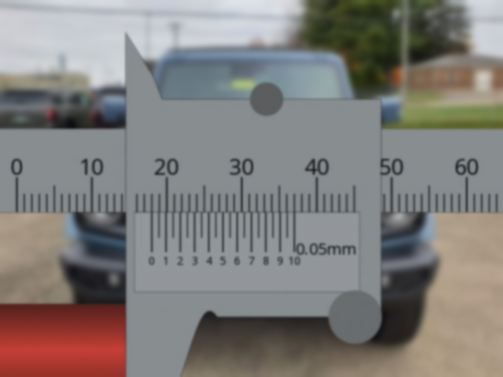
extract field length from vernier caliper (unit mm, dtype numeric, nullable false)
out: 18.0 mm
